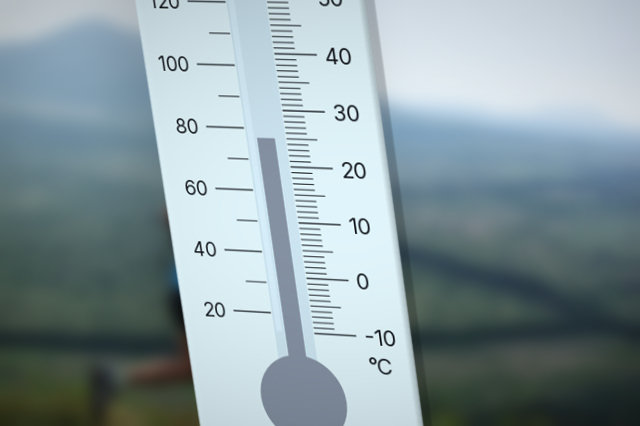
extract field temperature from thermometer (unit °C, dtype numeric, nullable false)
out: 25 °C
